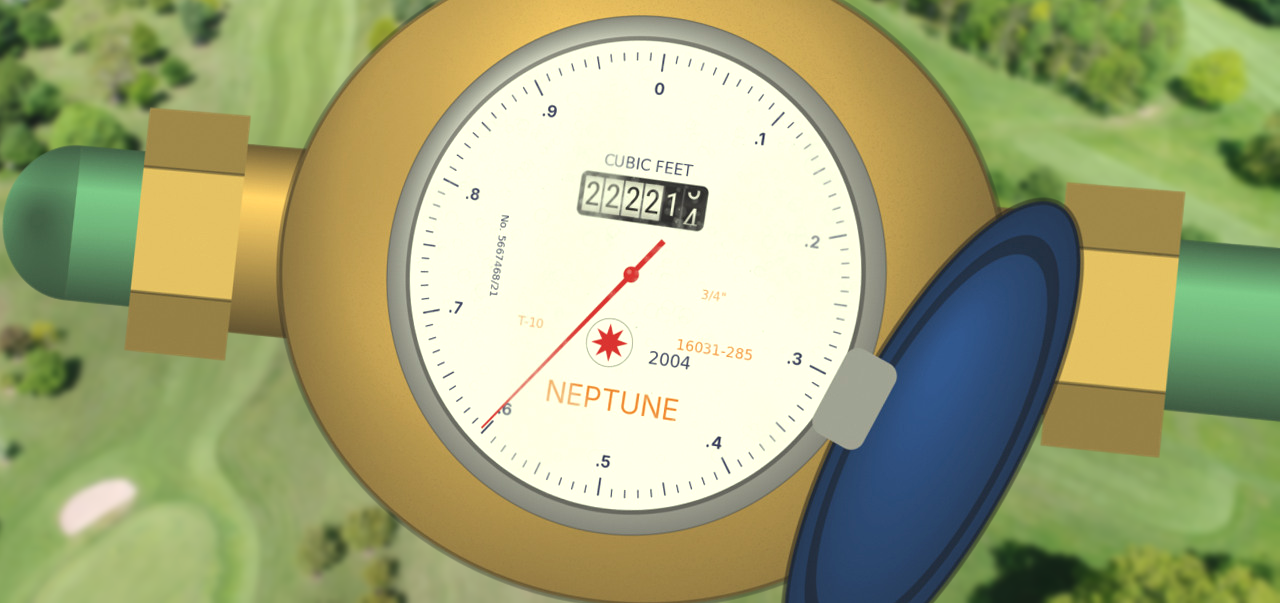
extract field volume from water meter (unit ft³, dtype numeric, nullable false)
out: 222213.60 ft³
